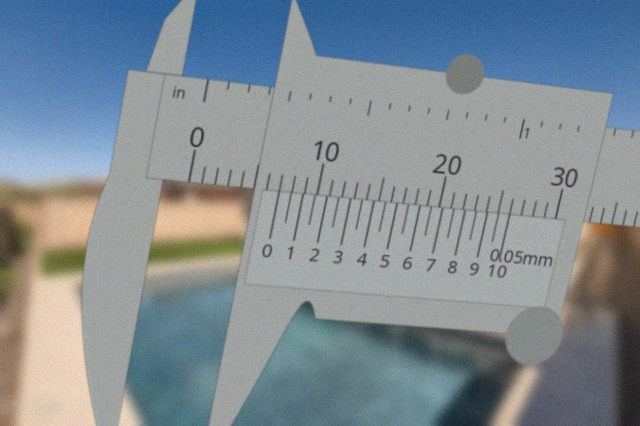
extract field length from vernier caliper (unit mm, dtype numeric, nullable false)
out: 7.0 mm
